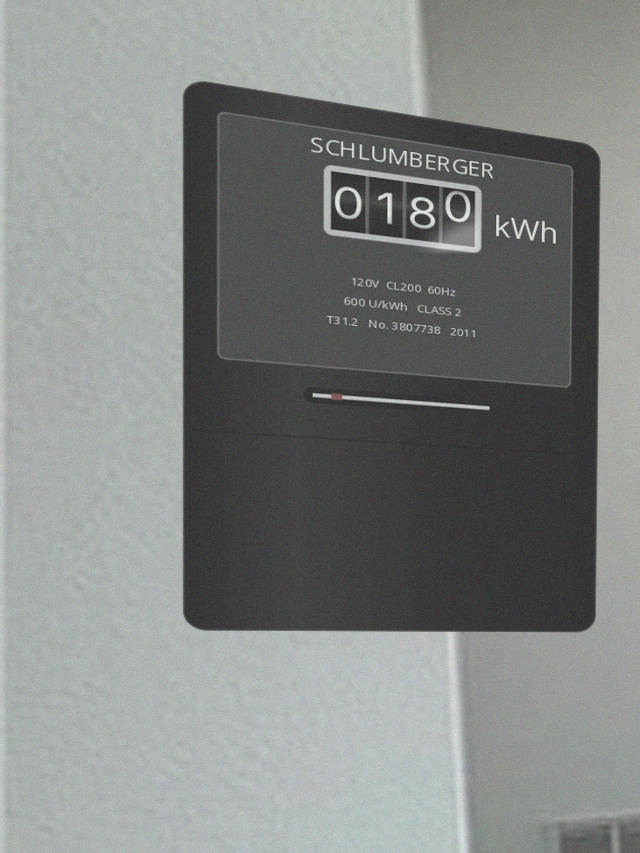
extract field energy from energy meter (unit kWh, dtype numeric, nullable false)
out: 180 kWh
